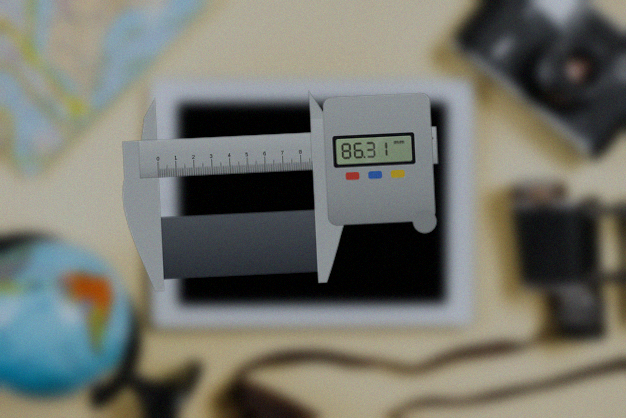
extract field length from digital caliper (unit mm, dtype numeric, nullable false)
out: 86.31 mm
